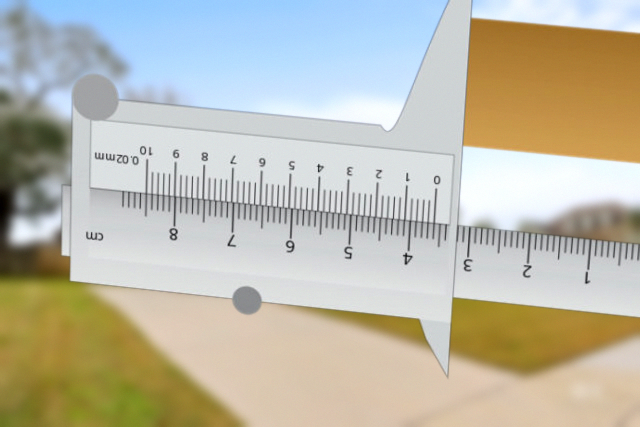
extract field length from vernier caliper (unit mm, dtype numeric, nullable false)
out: 36.0 mm
